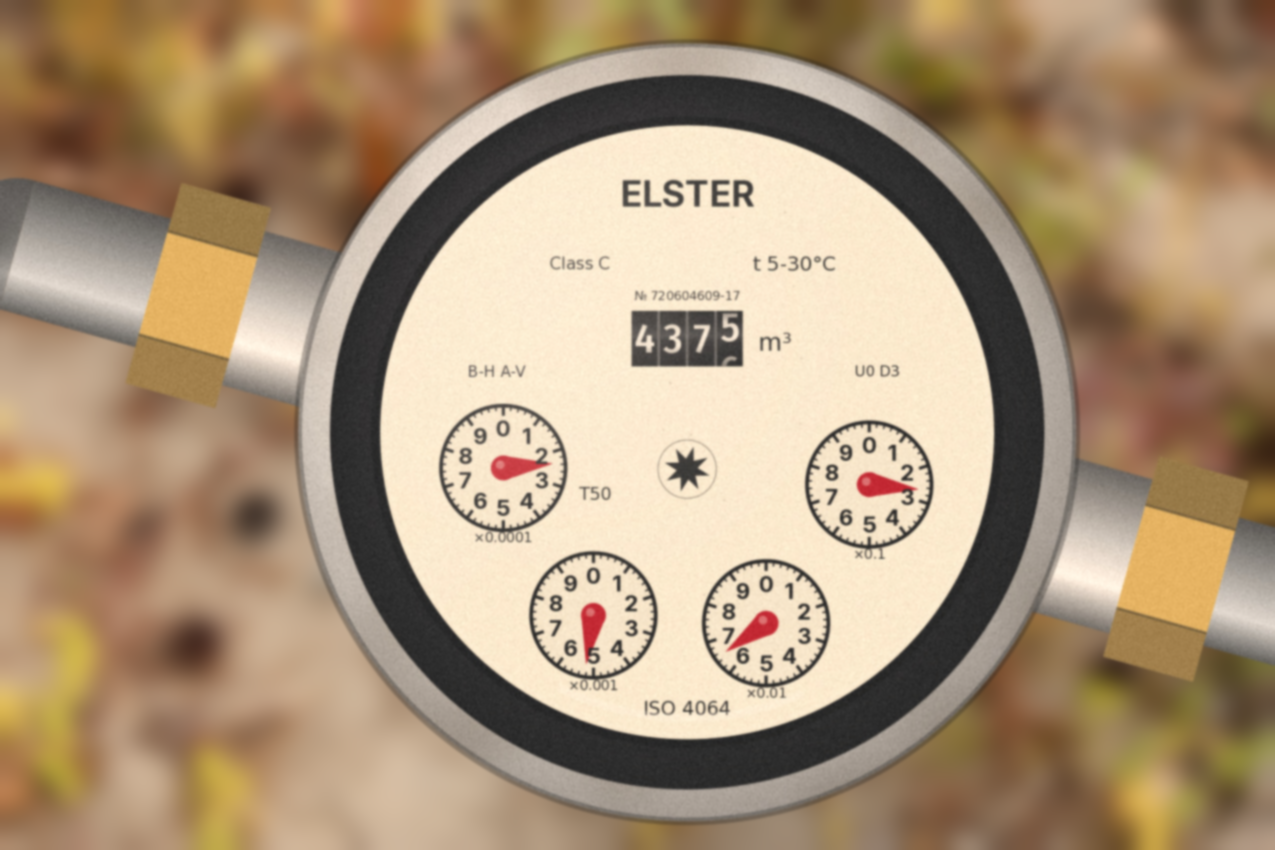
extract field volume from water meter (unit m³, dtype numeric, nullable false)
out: 4375.2652 m³
